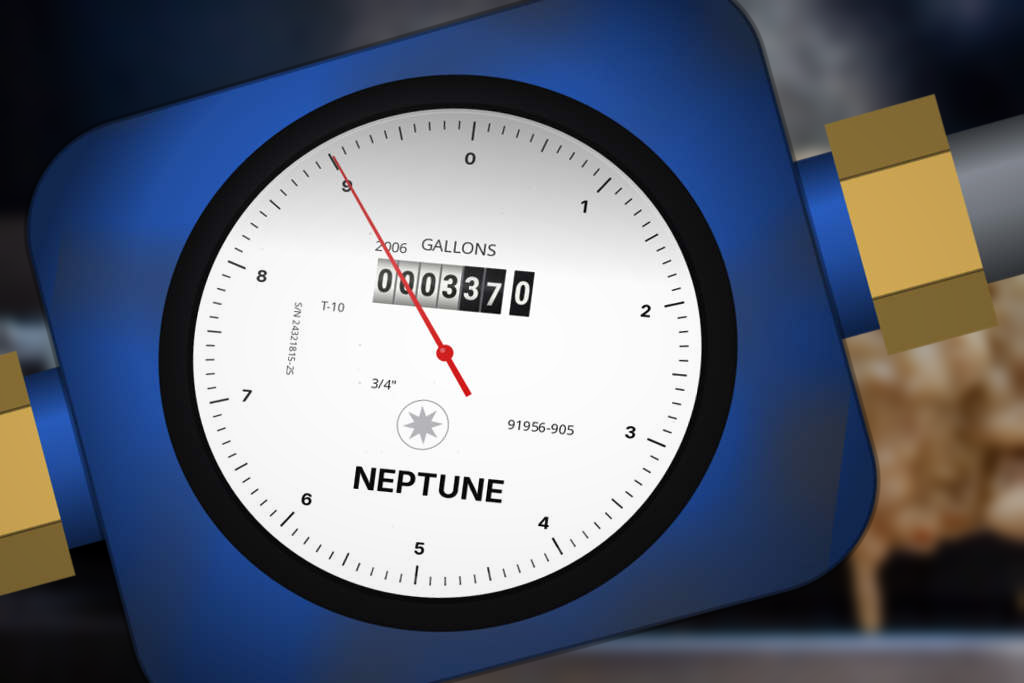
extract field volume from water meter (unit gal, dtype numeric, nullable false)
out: 3369.0 gal
